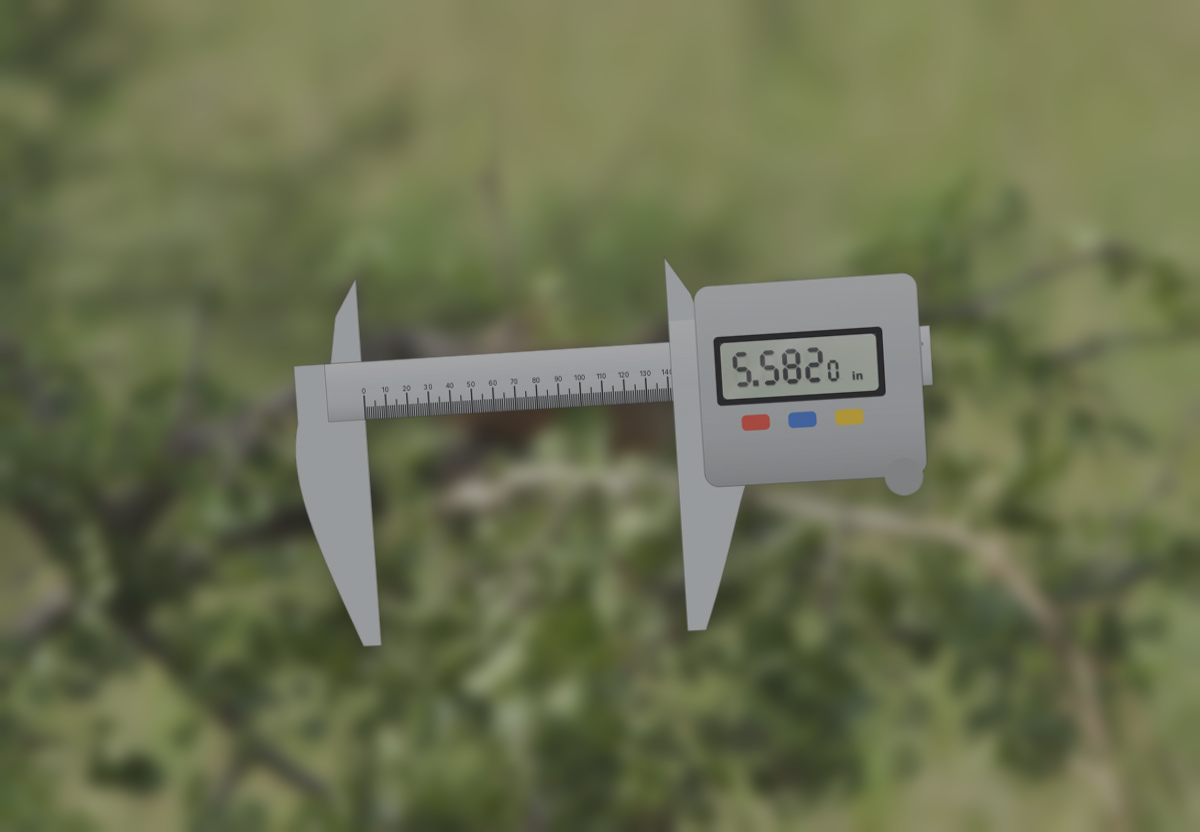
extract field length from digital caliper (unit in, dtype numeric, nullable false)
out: 5.5820 in
